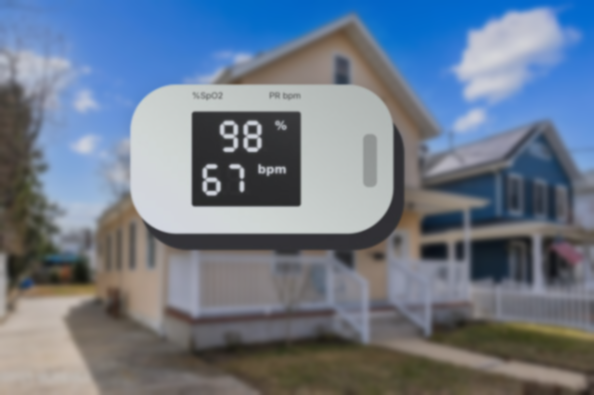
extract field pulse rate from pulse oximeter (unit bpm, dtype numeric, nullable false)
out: 67 bpm
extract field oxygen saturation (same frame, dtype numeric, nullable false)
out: 98 %
